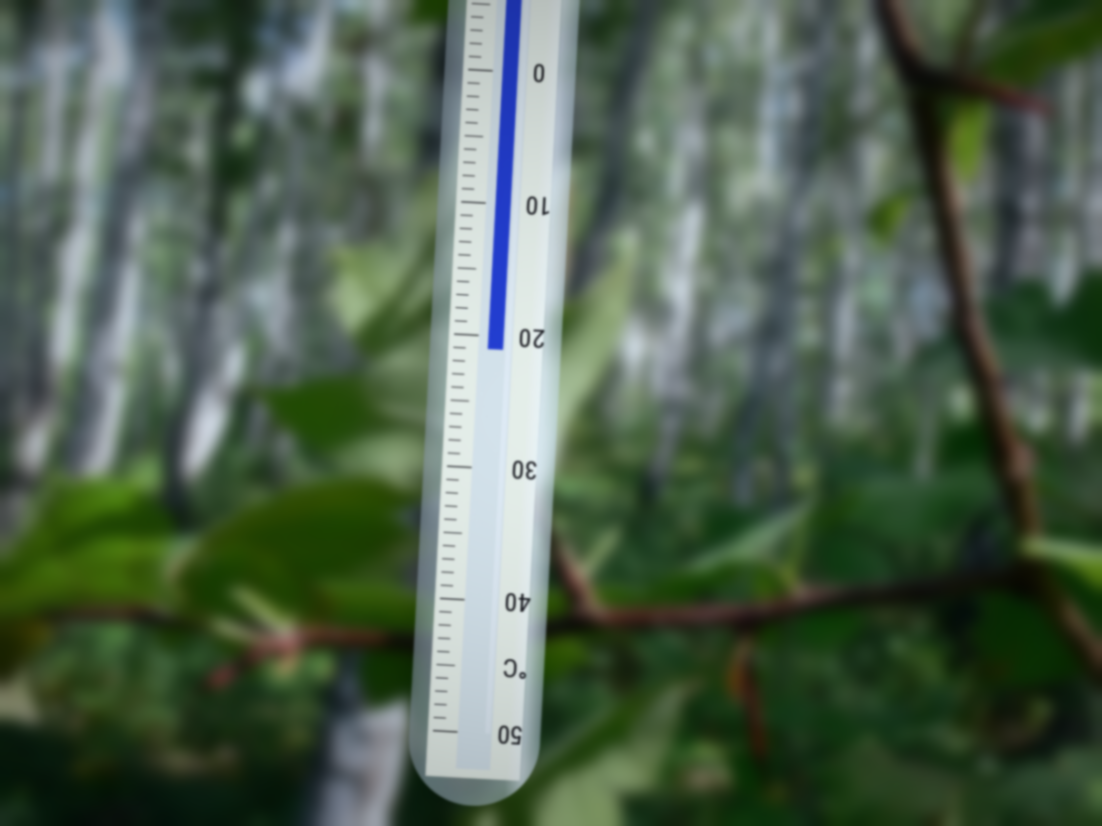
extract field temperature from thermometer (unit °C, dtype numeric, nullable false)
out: 21 °C
